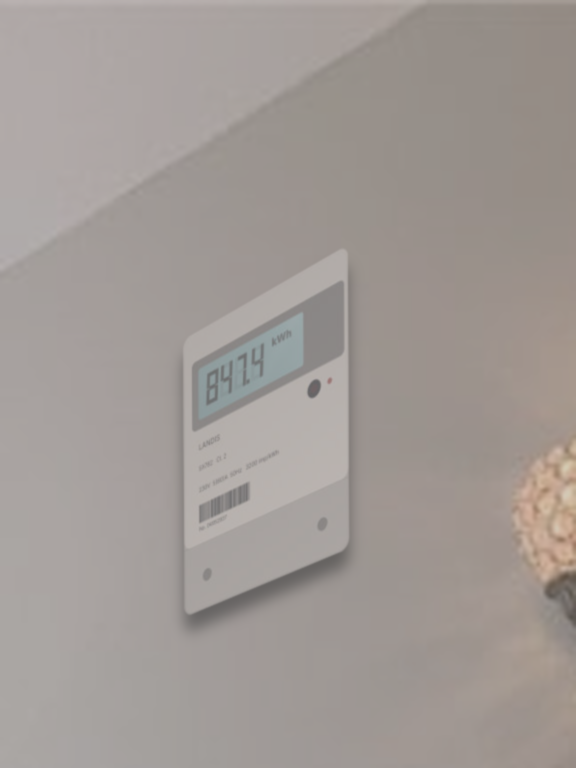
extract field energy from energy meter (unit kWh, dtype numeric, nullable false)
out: 847.4 kWh
